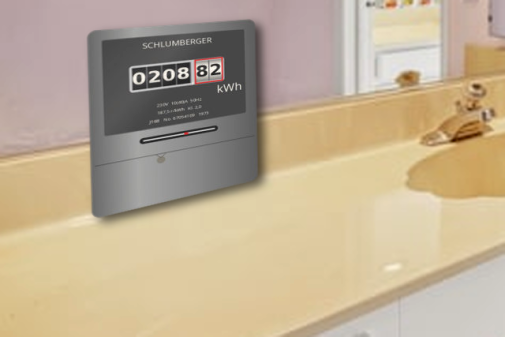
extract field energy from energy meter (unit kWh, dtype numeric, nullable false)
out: 208.82 kWh
